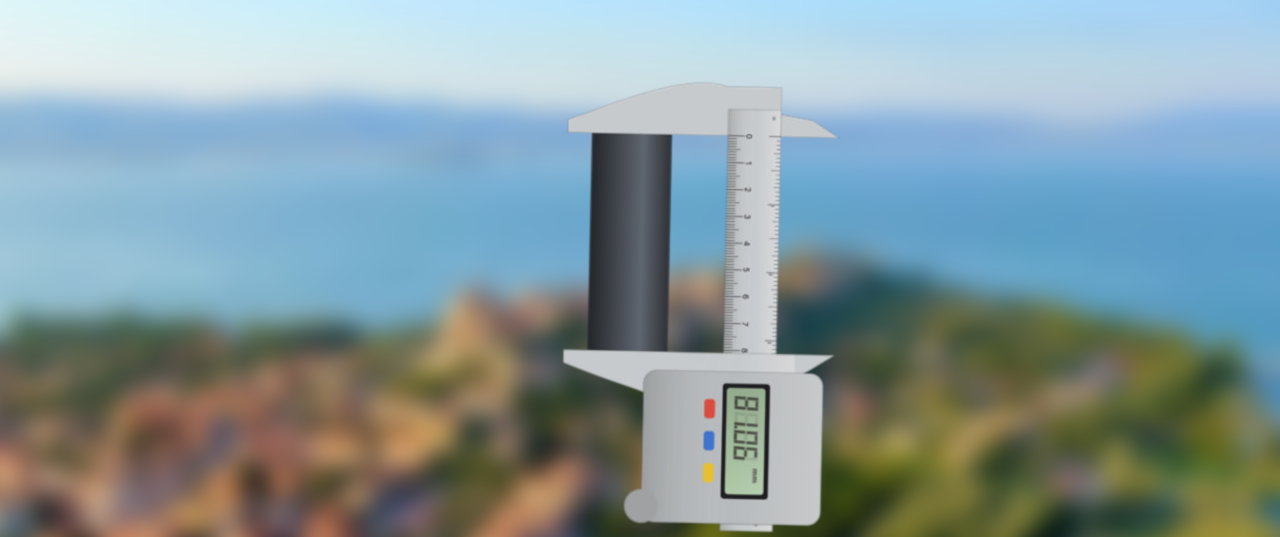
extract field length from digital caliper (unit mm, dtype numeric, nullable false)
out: 81.06 mm
